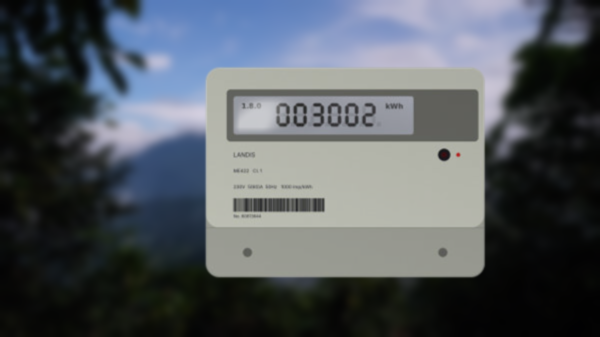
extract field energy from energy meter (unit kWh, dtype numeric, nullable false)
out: 3002 kWh
